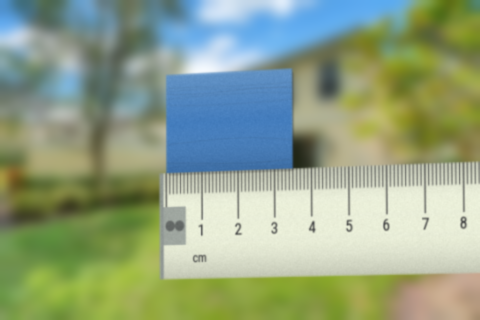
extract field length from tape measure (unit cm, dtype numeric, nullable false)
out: 3.5 cm
